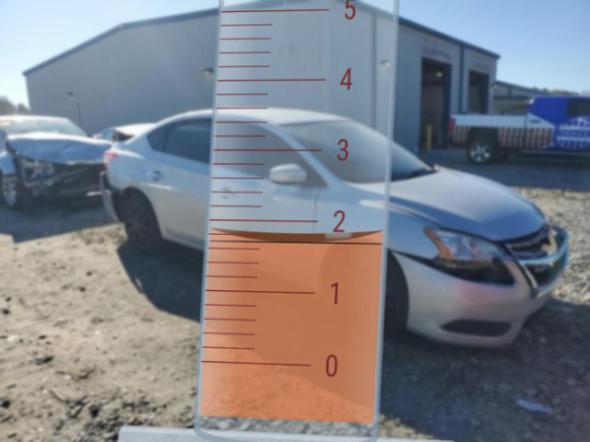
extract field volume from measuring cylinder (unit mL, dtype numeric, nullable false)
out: 1.7 mL
